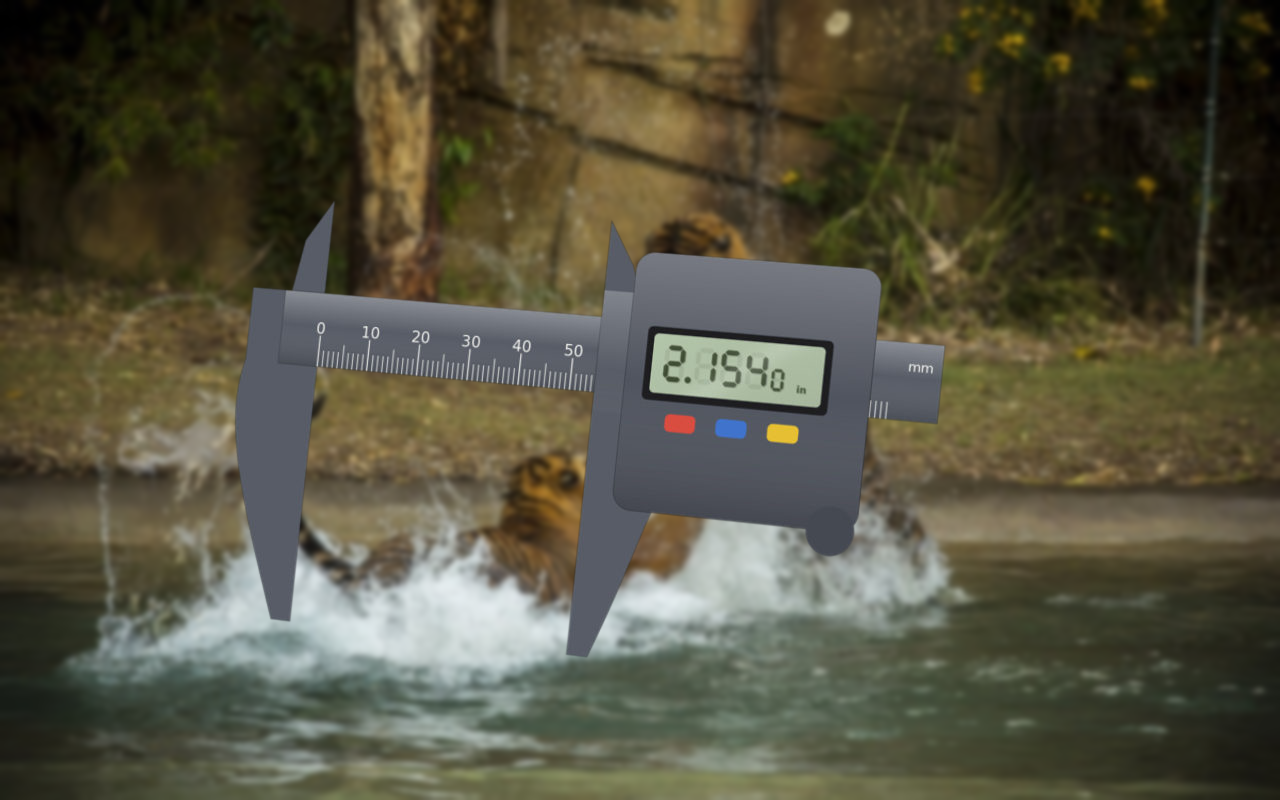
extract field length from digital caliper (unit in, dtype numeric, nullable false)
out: 2.1540 in
